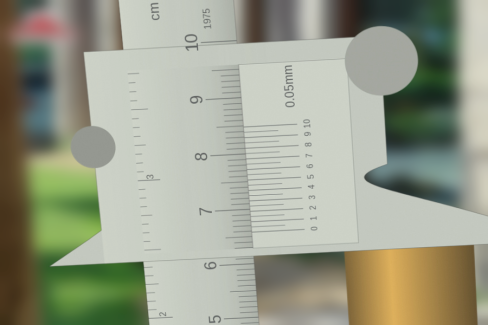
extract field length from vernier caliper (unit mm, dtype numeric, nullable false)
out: 65.8 mm
